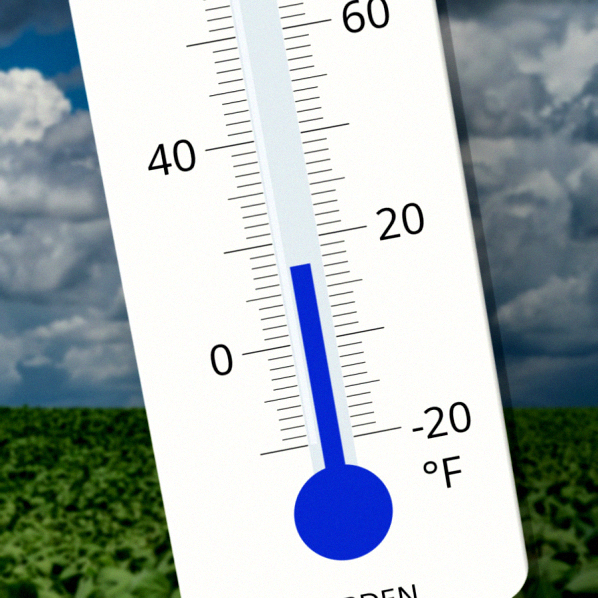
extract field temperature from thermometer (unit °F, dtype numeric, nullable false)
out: 15 °F
